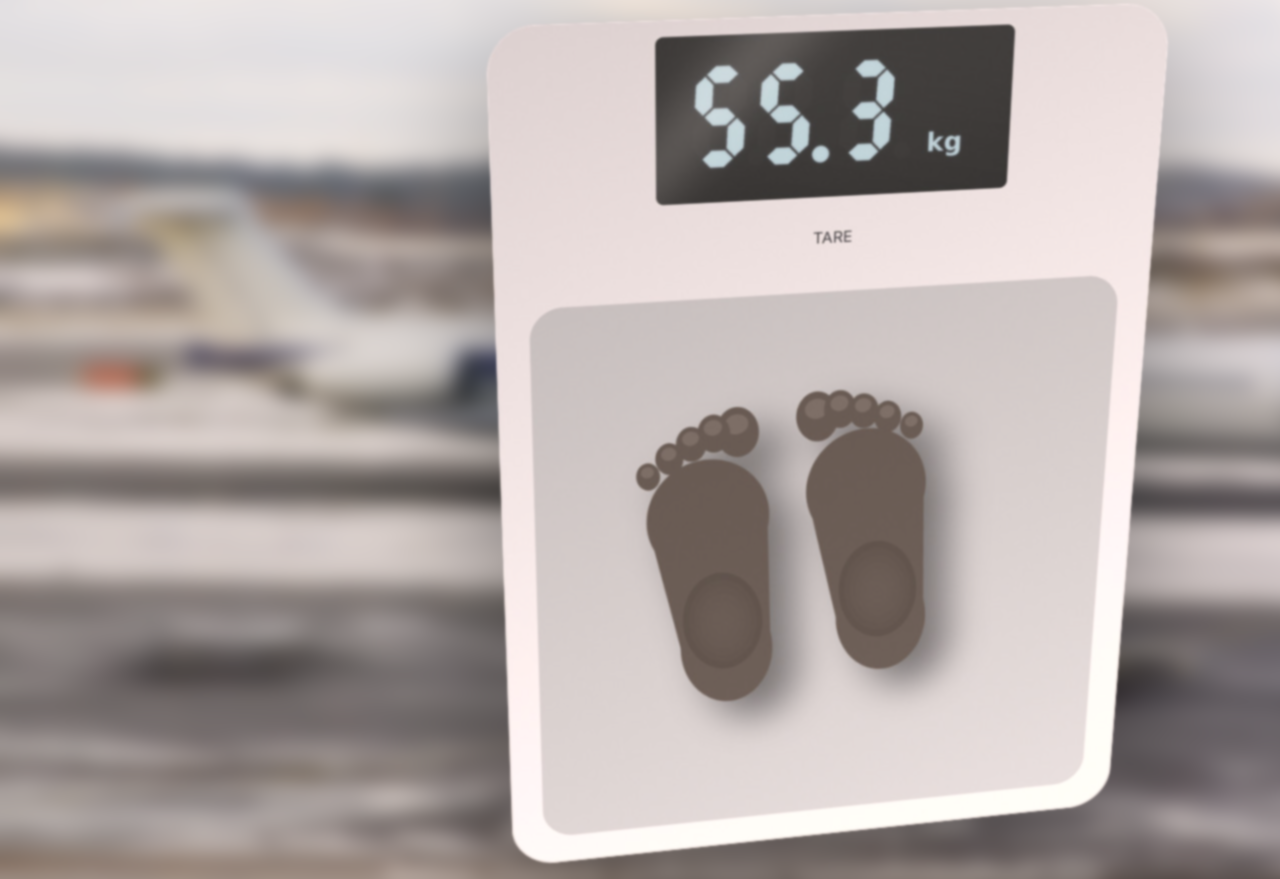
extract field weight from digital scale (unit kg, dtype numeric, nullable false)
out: 55.3 kg
